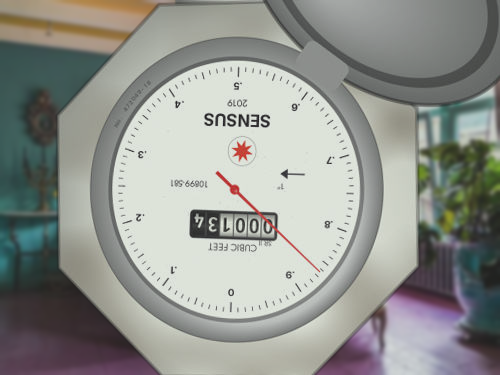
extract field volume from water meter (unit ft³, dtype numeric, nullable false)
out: 133.86 ft³
